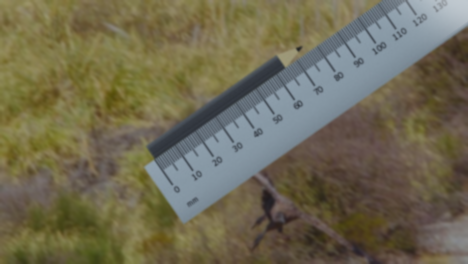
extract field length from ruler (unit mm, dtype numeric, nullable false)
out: 75 mm
